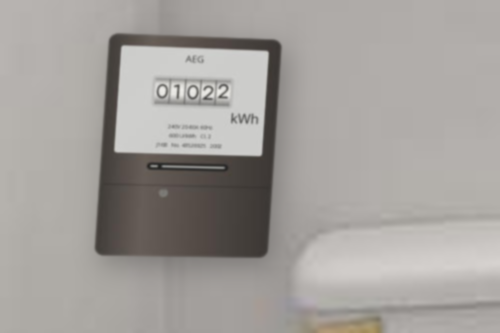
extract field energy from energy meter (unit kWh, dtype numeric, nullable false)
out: 1022 kWh
